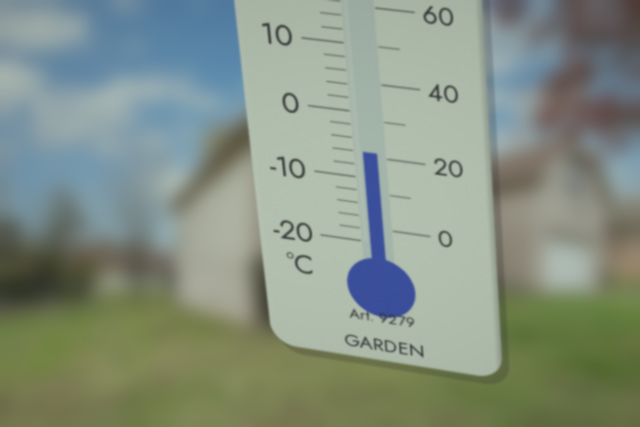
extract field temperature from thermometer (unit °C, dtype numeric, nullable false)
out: -6 °C
